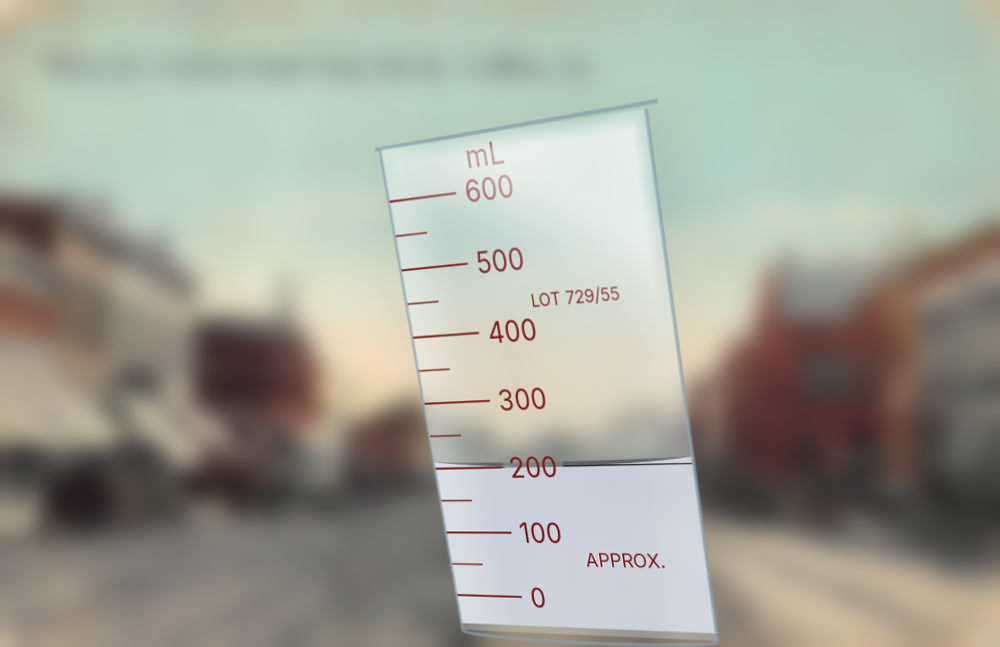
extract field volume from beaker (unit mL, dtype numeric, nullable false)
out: 200 mL
